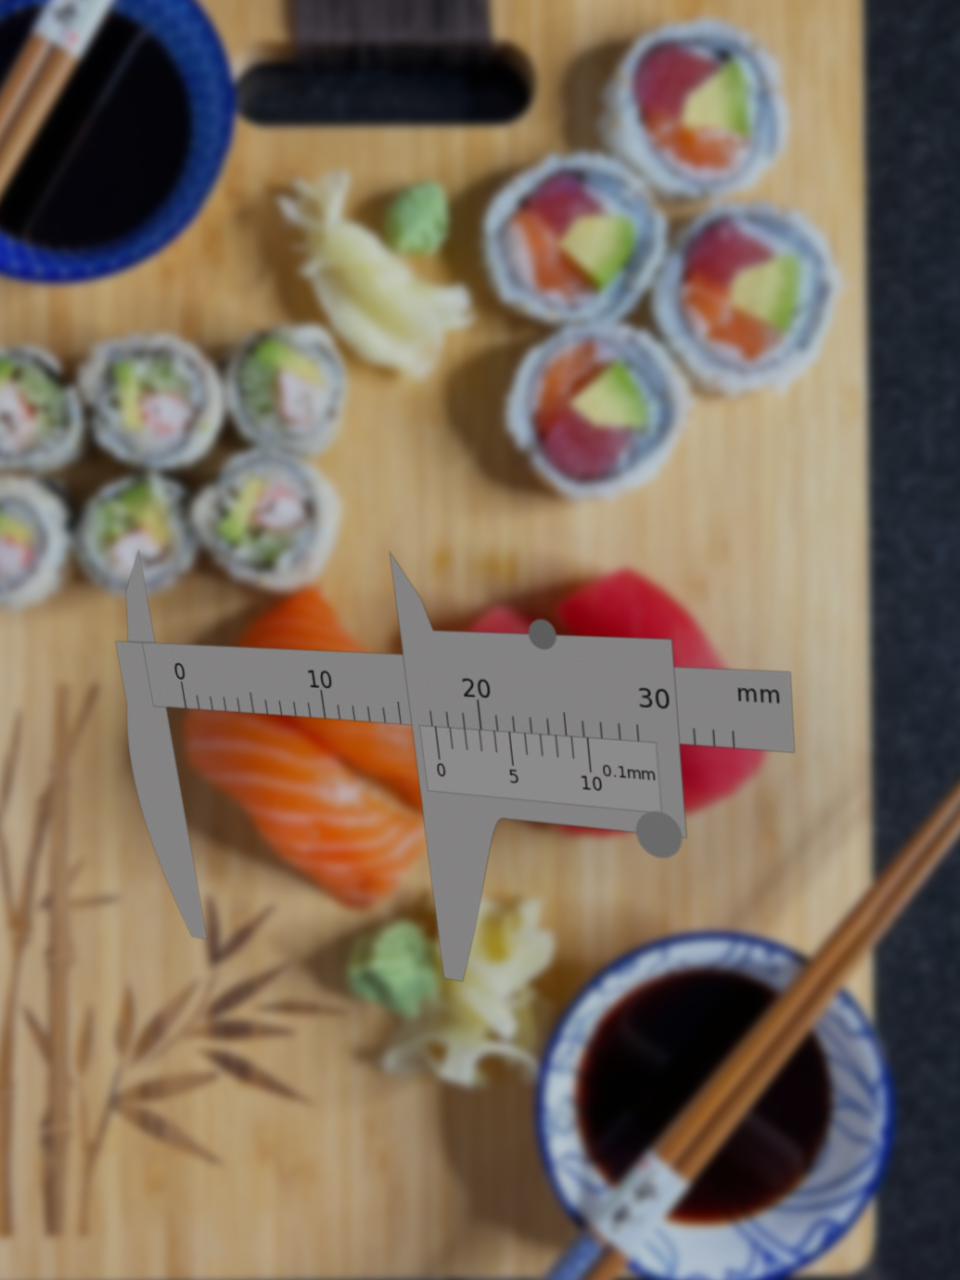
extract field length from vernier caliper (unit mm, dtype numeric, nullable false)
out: 17.2 mm
